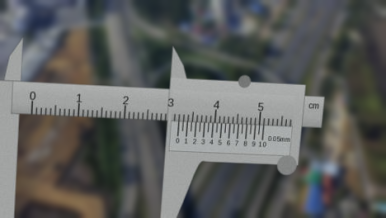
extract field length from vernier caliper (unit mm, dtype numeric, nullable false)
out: 32.0 mm
